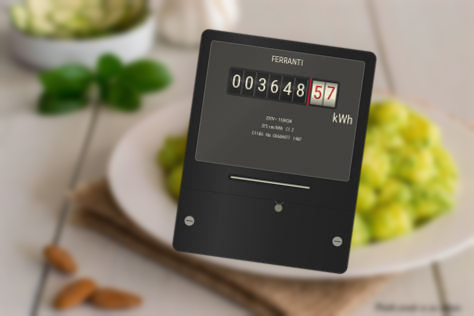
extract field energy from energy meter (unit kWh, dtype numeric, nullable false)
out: 3648.57 kWh
